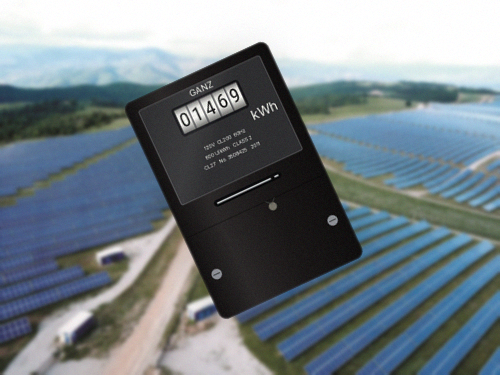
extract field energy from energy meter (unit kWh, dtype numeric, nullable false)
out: 1469 kWh
